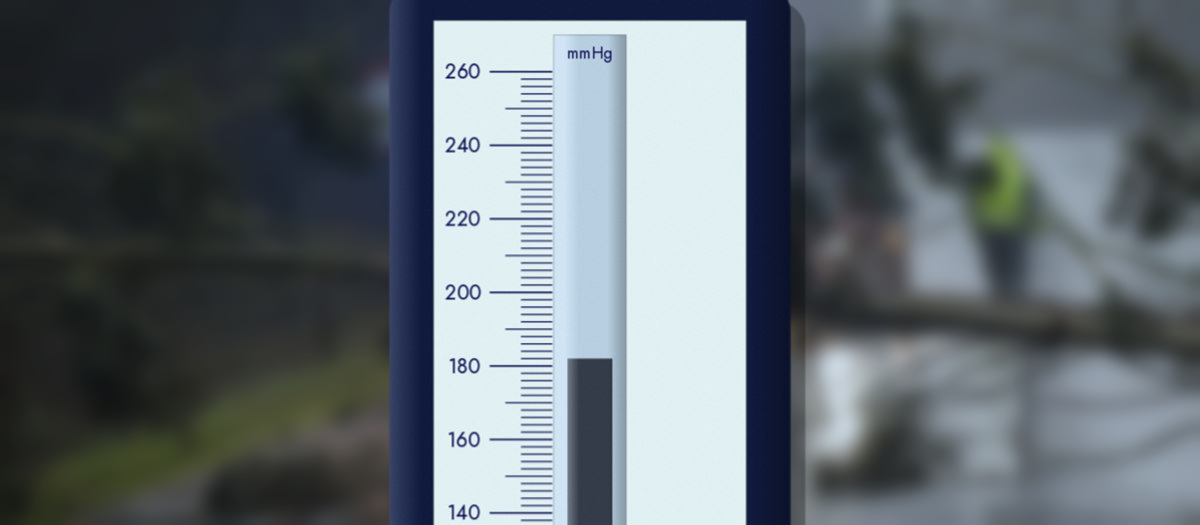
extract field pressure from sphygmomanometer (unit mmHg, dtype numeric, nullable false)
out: 182 mmHg
